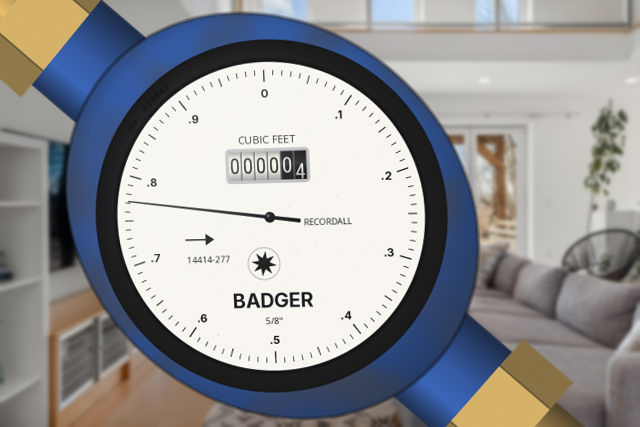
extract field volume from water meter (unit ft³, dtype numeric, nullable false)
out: 3.77 ft³
